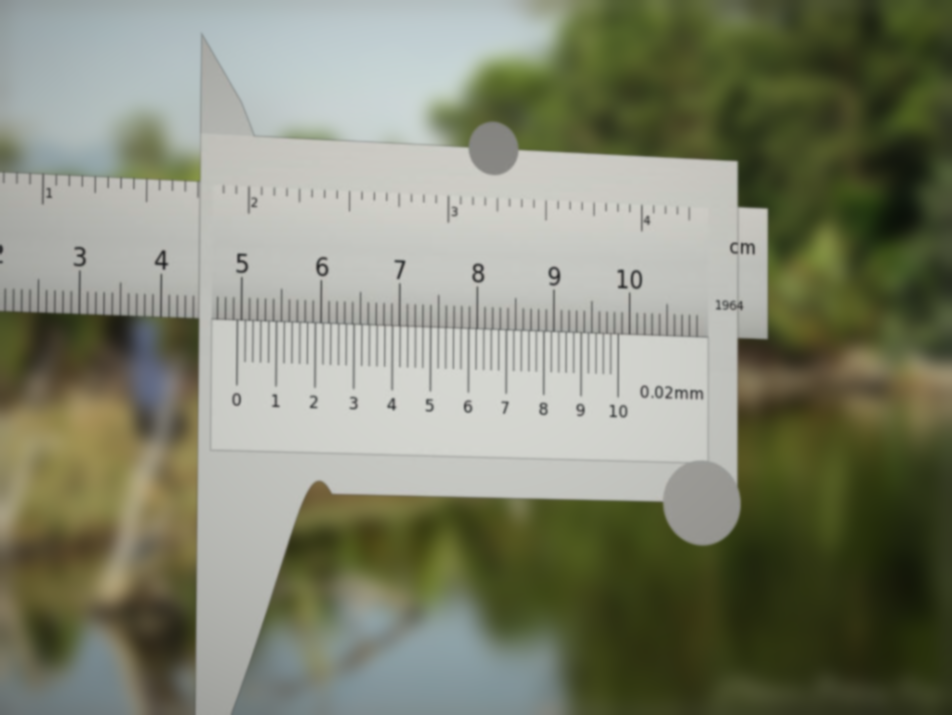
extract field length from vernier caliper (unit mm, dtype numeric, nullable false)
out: 49.5 mm
